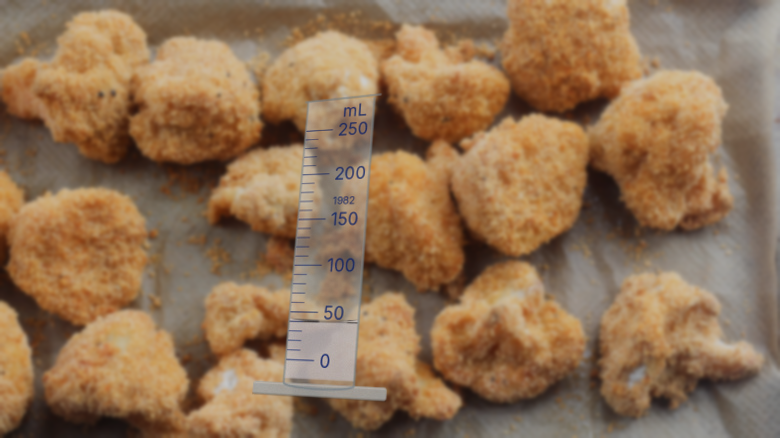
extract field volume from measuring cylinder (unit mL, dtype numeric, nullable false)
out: 40 mL
